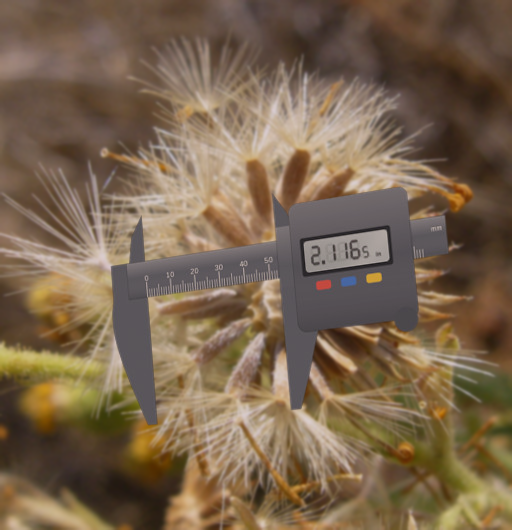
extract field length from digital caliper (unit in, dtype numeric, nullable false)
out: 2.1165 in
